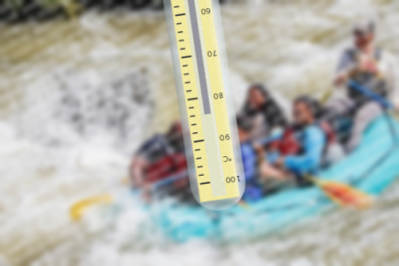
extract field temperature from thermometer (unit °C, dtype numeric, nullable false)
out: 84 °C
